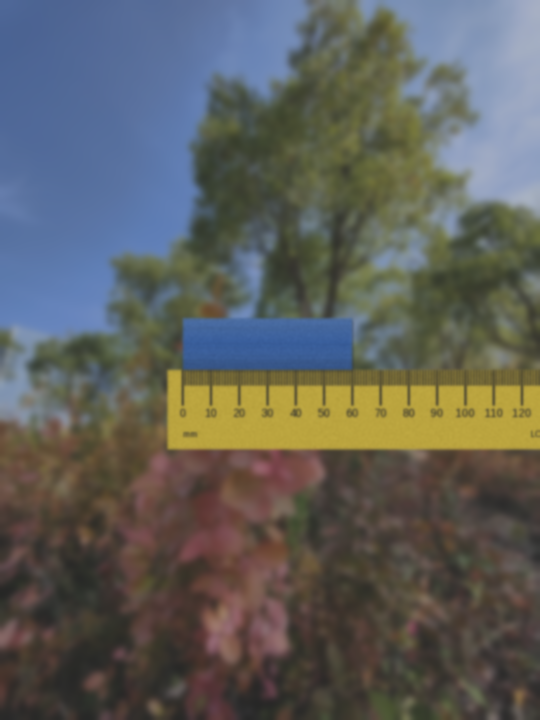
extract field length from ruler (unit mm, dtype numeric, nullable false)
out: 60 mm
